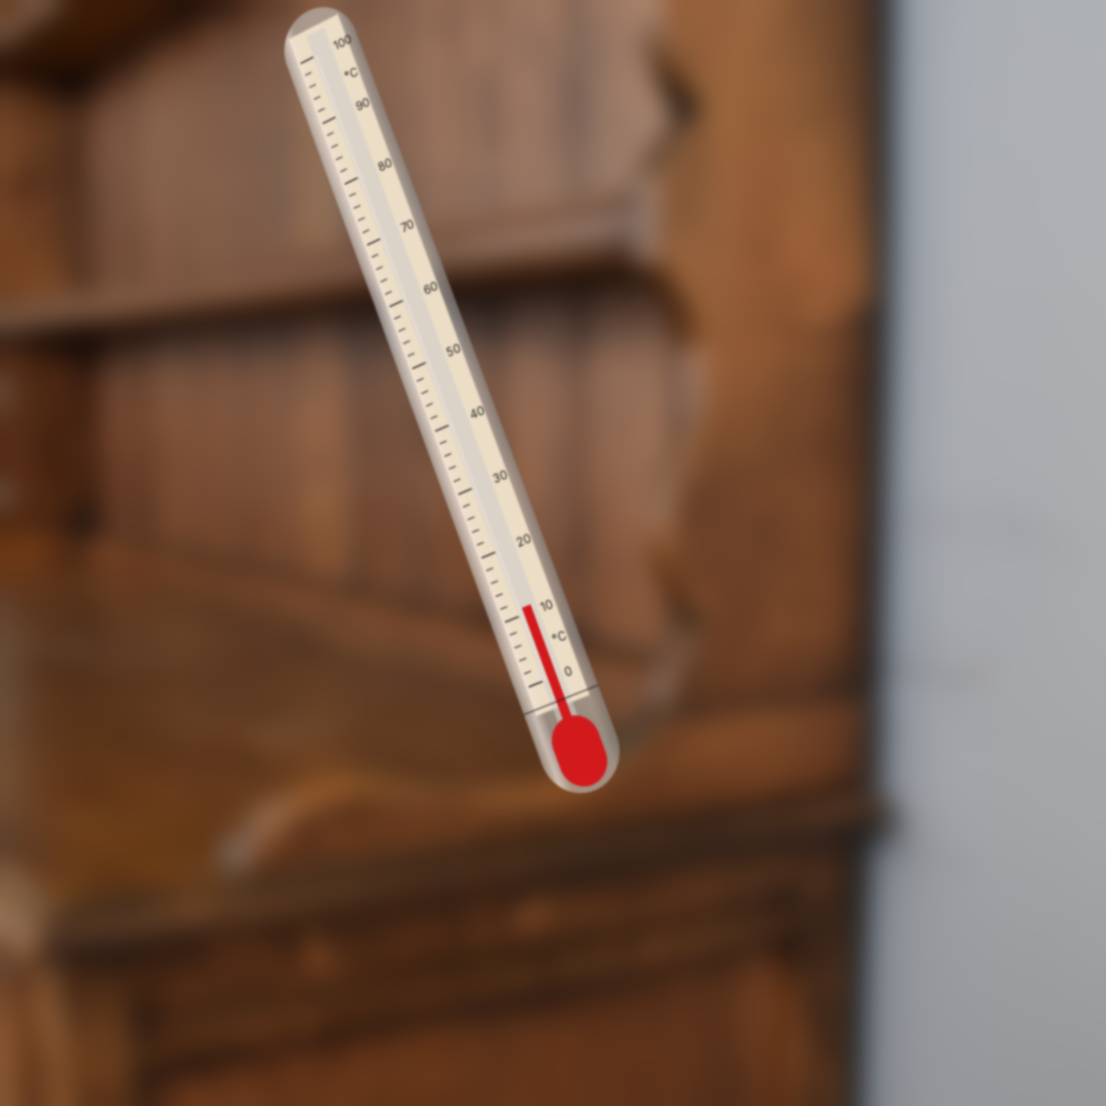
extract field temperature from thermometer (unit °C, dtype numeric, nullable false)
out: 11 °C
